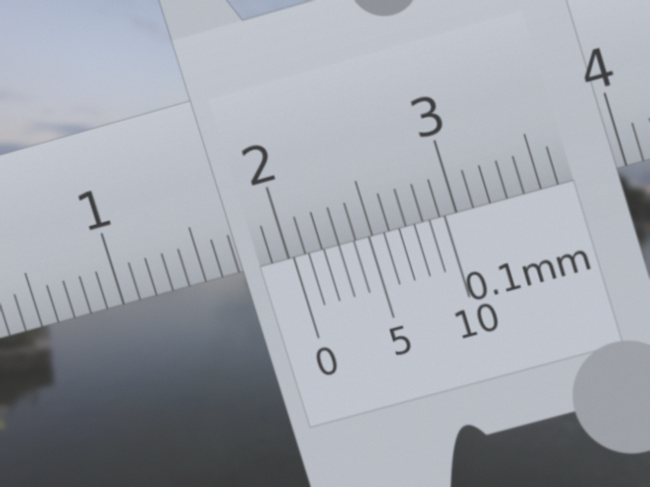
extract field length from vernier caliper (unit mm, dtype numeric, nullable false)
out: 20.3 mm
